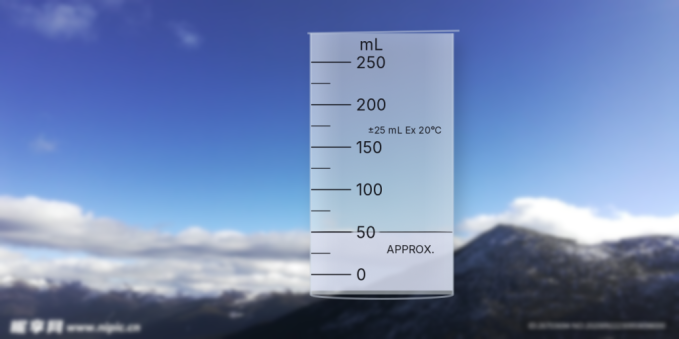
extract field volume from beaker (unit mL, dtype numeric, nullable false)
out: 50 mL
